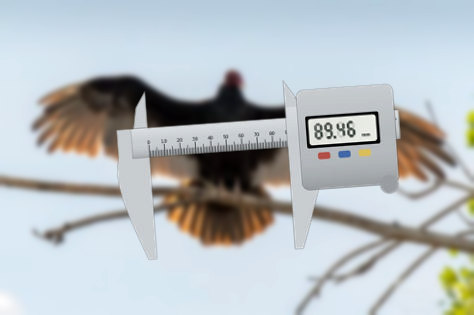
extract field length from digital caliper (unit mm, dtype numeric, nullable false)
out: 89.46 mm
